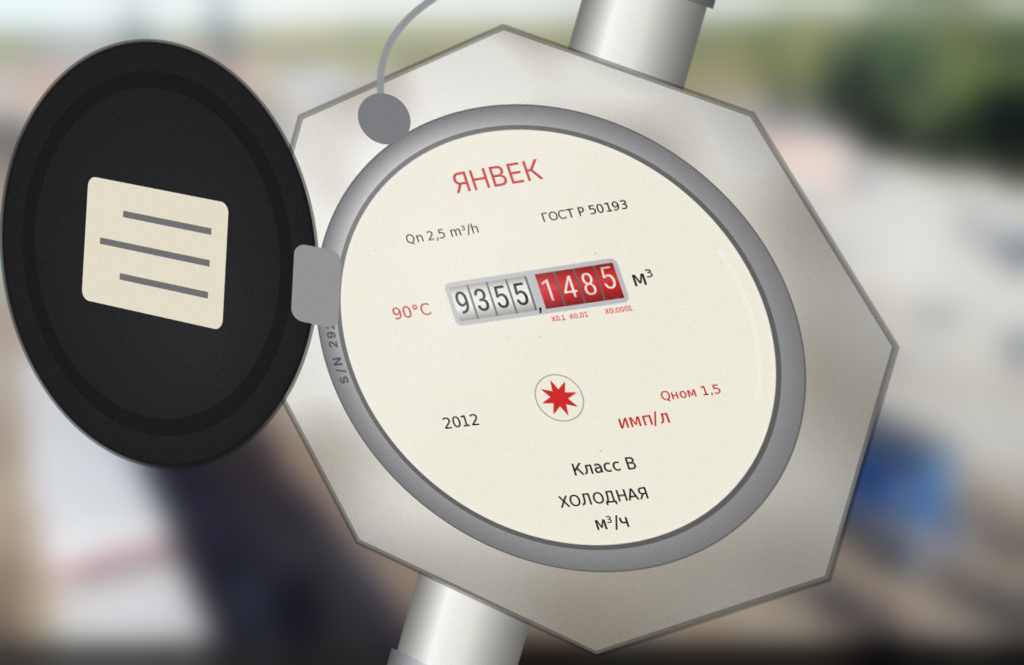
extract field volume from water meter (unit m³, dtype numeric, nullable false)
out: 9355.1485 m³
